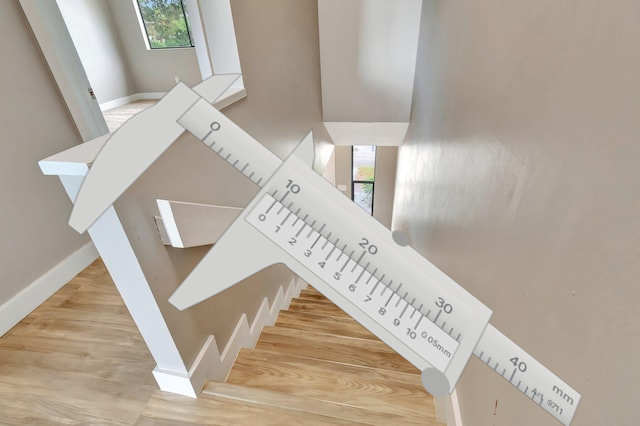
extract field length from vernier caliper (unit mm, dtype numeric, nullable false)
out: 9.6 mm
